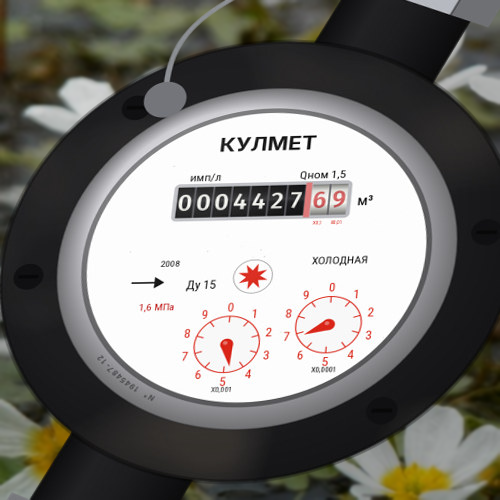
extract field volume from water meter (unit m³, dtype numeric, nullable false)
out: 4427.6946 m³
